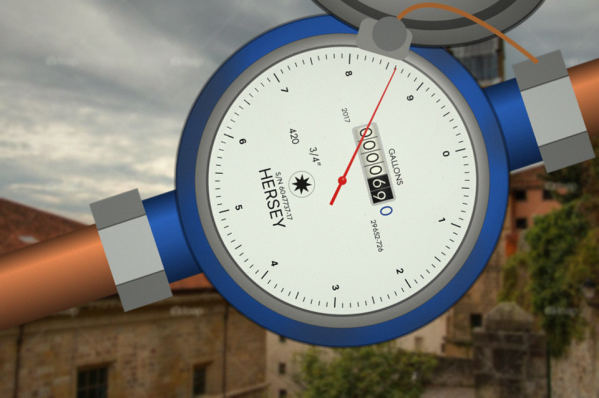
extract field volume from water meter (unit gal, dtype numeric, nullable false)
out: 688.6 gal
